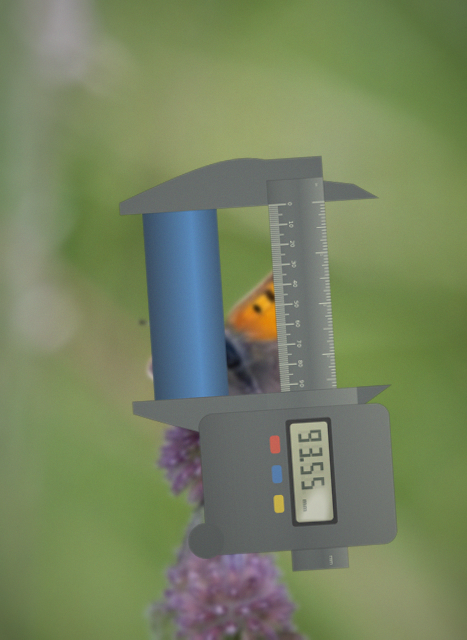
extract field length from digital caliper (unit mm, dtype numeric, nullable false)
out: 93.55 mm
